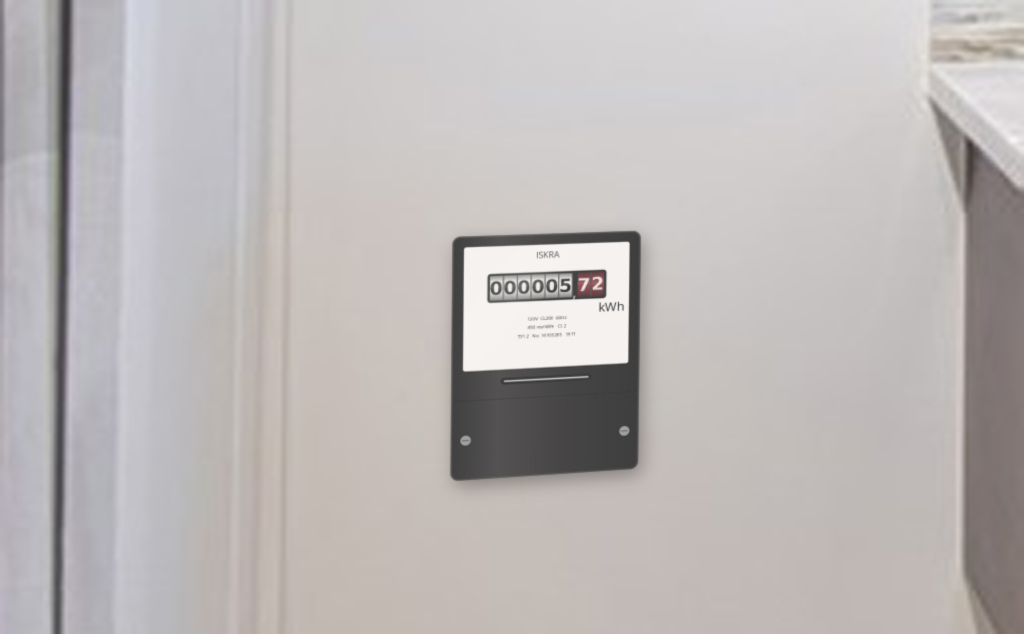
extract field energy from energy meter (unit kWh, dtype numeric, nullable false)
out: 5.72 kWh
